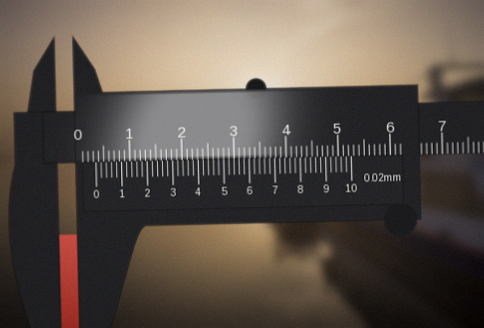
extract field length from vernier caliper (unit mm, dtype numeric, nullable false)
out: 3.5 mm
